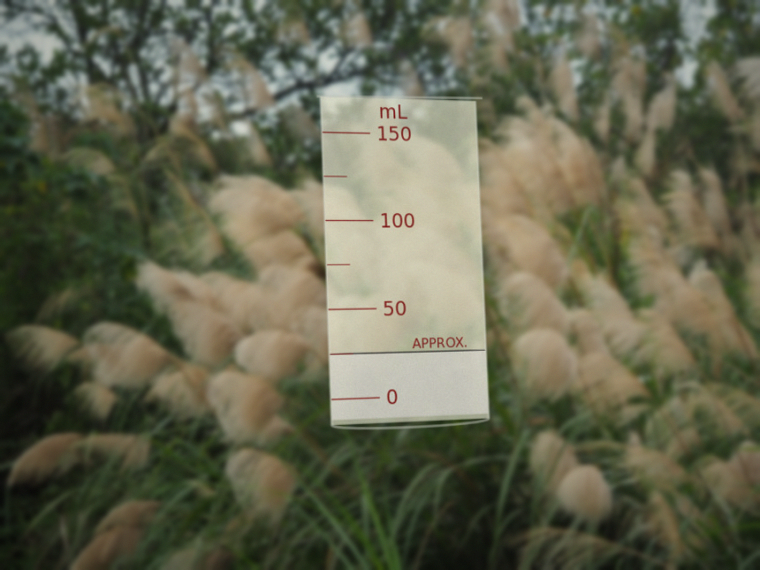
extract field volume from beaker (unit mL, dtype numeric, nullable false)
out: 25 mL
